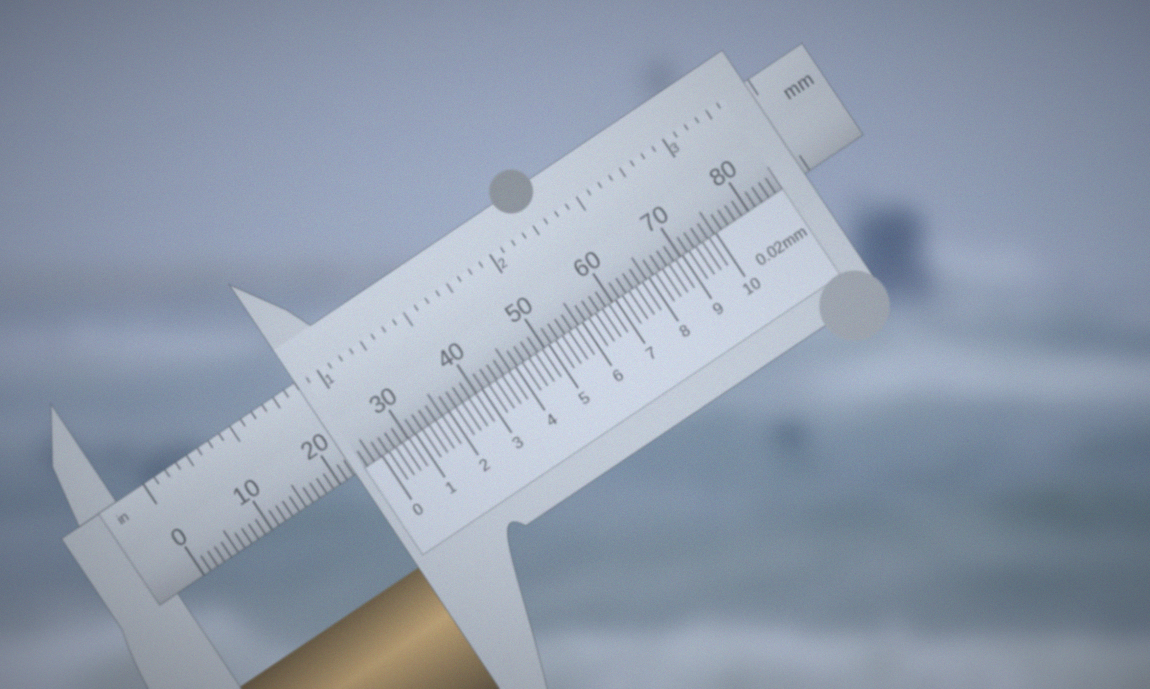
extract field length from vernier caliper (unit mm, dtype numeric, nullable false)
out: 26.2 mm
